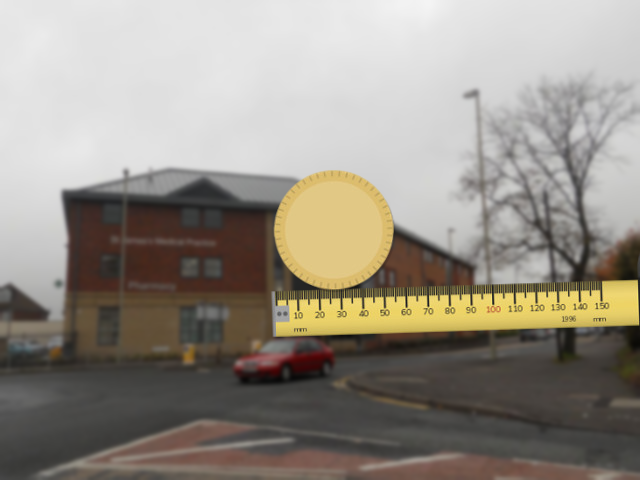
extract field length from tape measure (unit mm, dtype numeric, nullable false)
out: 55 mm
